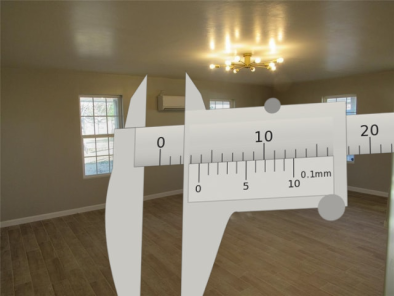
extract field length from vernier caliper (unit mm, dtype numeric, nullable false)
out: 3.8 mm
